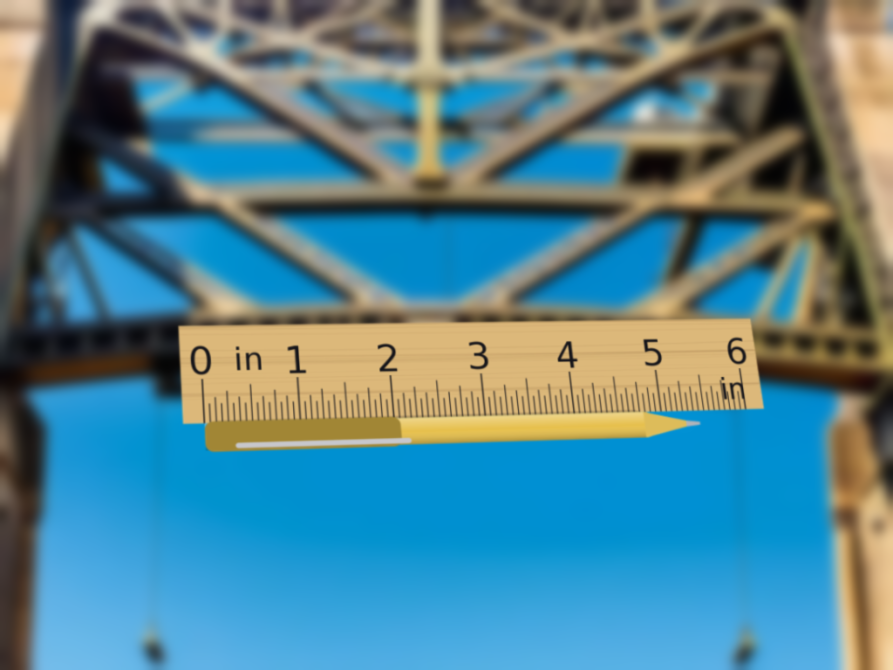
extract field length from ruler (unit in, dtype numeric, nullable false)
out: 5.4375 in
